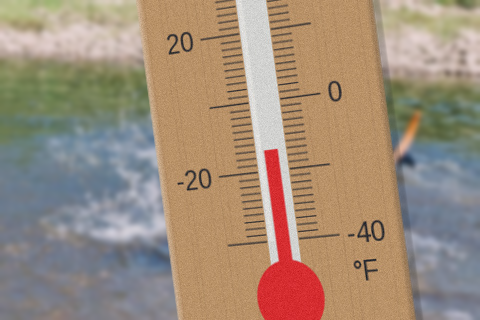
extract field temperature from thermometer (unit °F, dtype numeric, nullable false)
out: -14 °F
